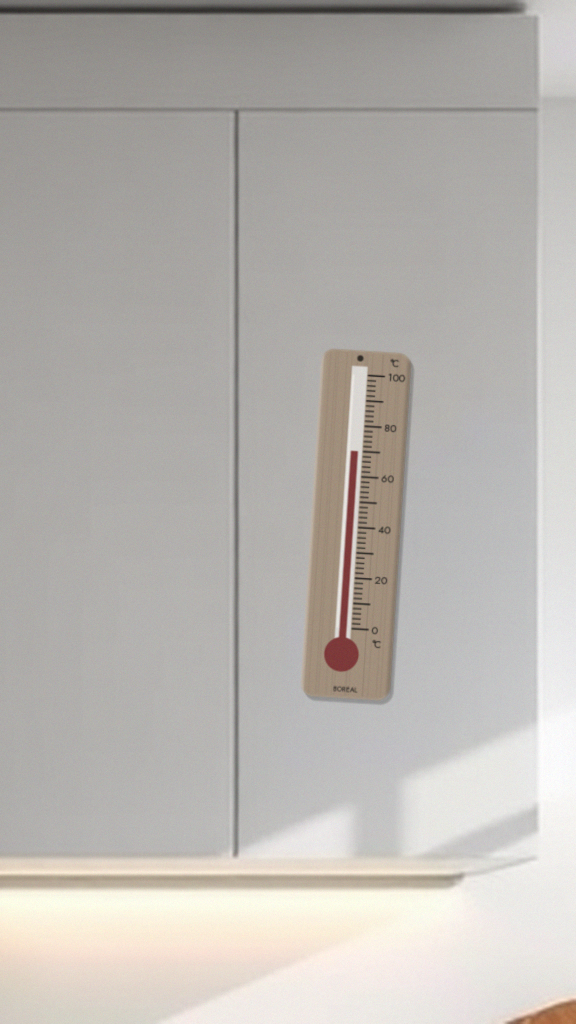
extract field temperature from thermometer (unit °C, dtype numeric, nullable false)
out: 70 °C
